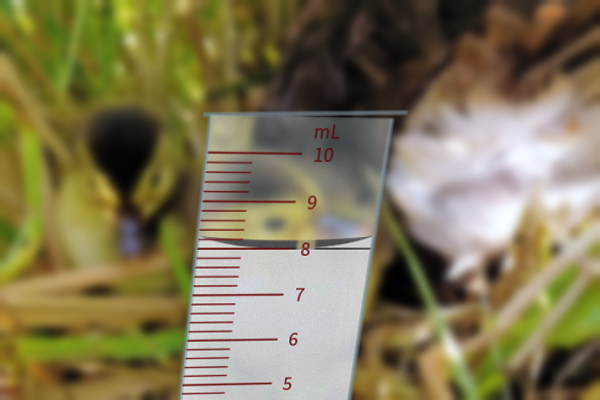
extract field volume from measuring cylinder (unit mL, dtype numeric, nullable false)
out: 8 mL
